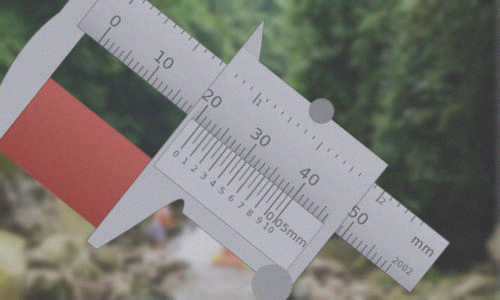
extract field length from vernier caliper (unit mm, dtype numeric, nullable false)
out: 21.0 mm
